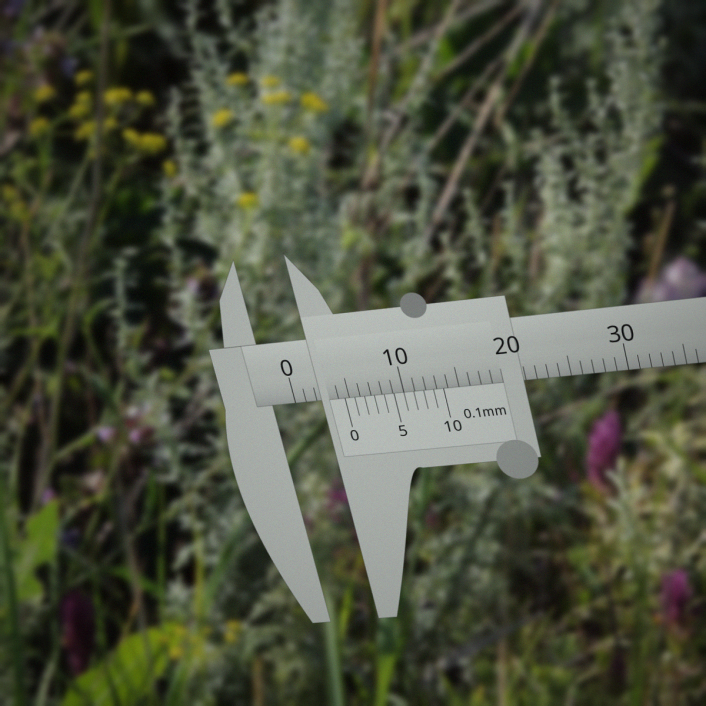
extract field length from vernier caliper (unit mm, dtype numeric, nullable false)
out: 4.6 mm
